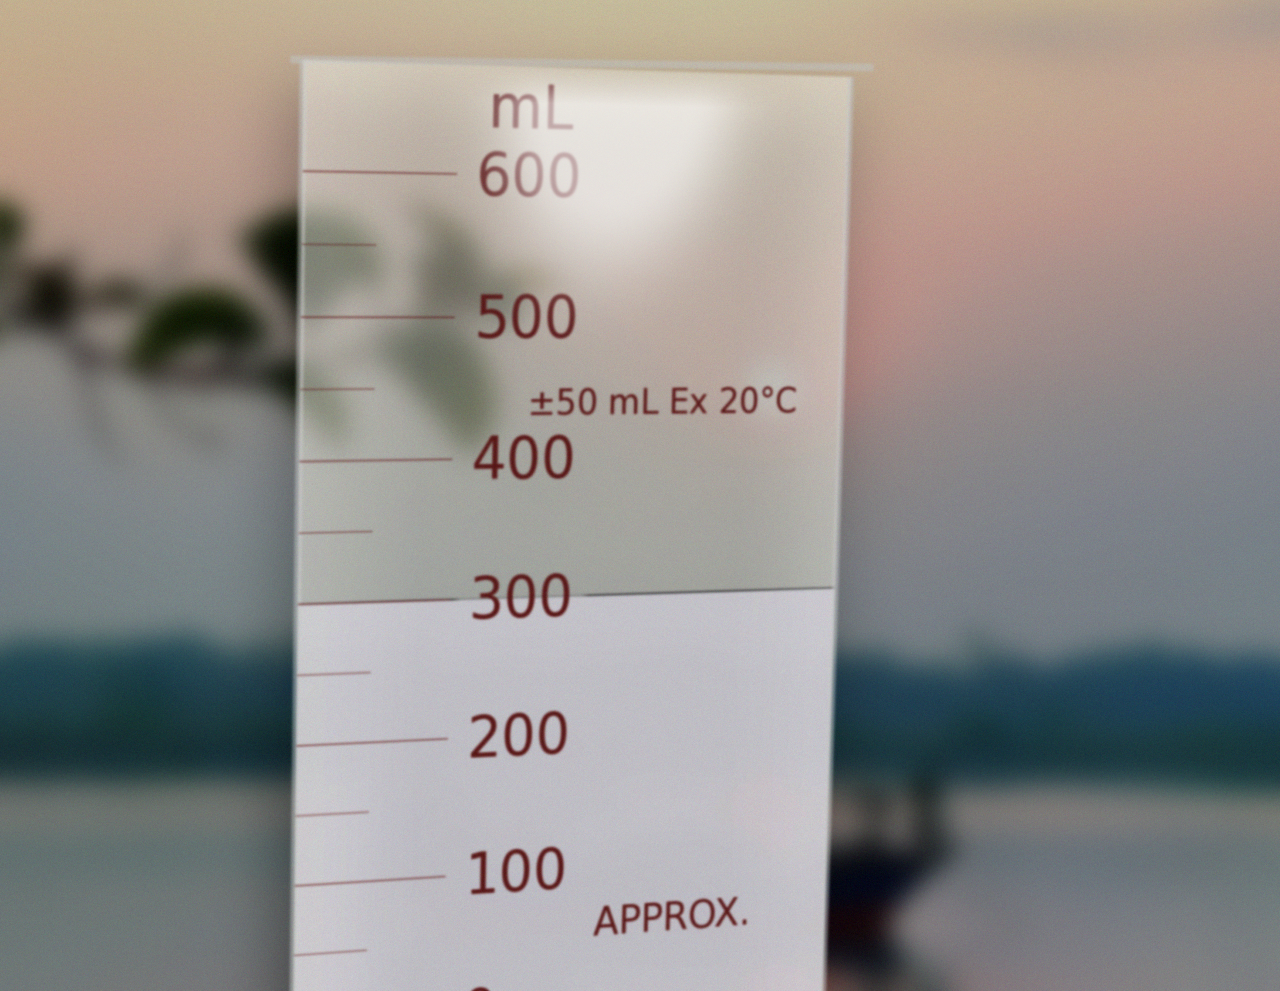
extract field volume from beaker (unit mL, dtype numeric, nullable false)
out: 300 mL
